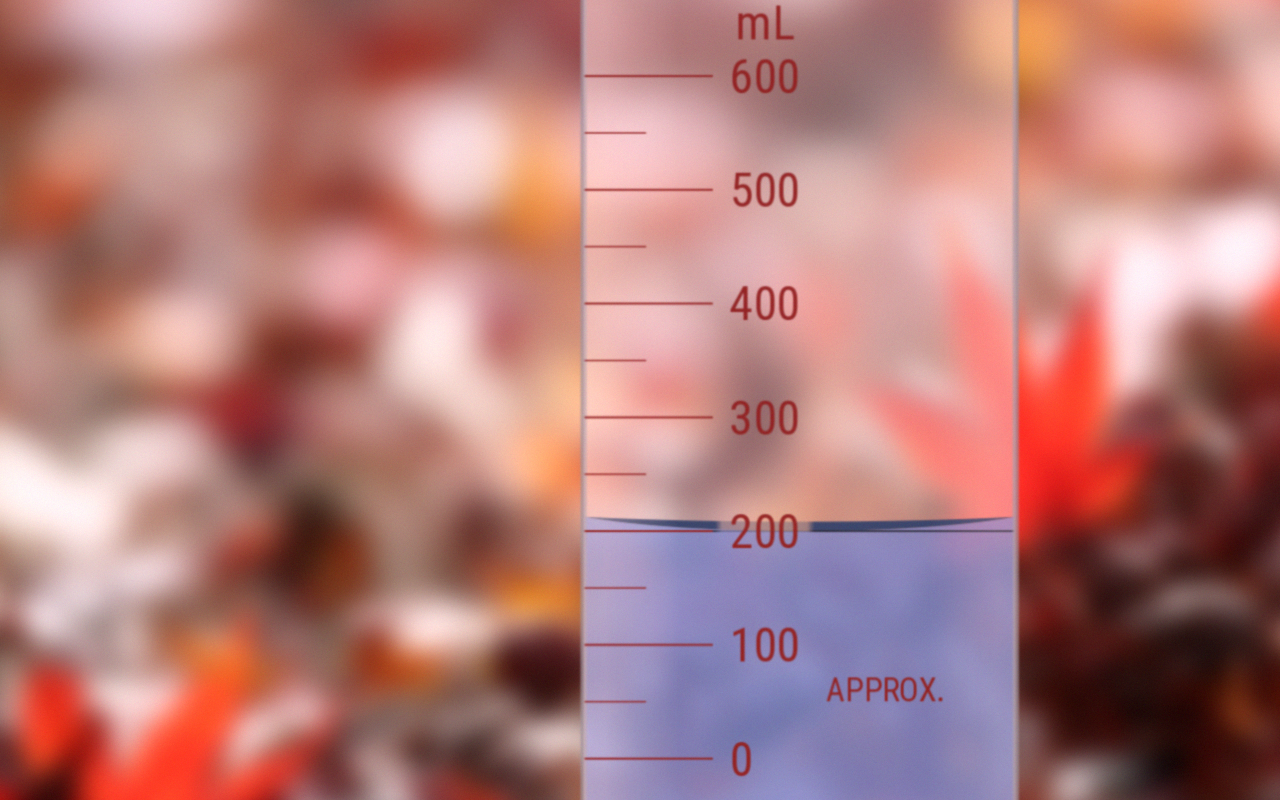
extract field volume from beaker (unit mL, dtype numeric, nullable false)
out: 200 mL
